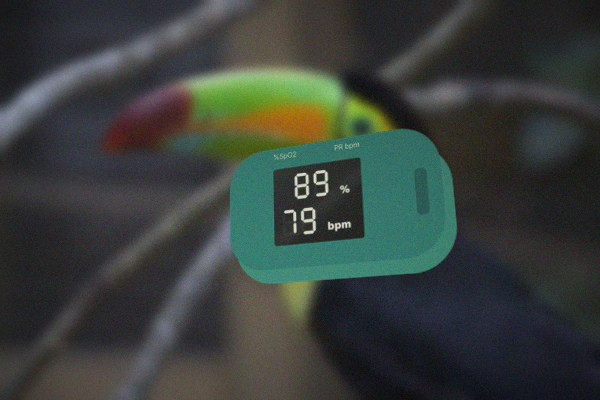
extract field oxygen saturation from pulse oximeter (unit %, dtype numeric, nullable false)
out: 89 %
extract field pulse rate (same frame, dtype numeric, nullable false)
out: 79 bpm
